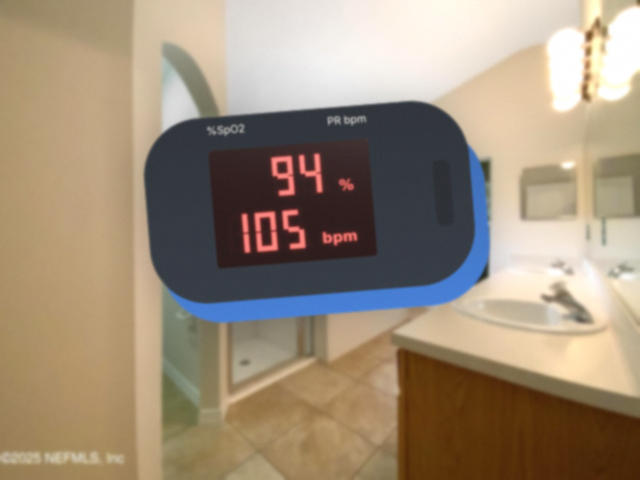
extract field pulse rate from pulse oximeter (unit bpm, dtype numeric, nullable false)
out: 105 bpm
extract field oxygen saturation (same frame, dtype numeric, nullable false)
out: 94 %
